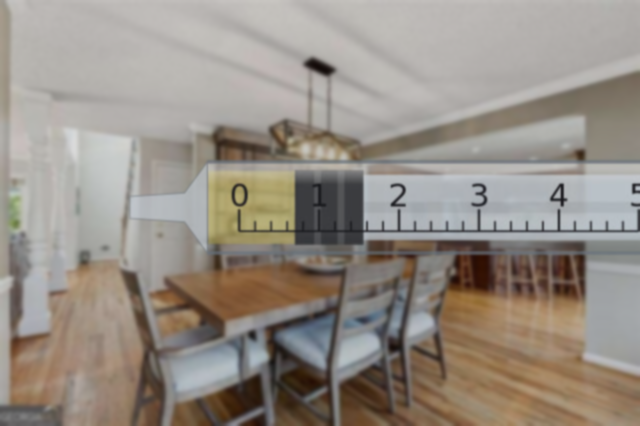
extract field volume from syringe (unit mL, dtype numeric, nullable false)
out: 0.7 mL
